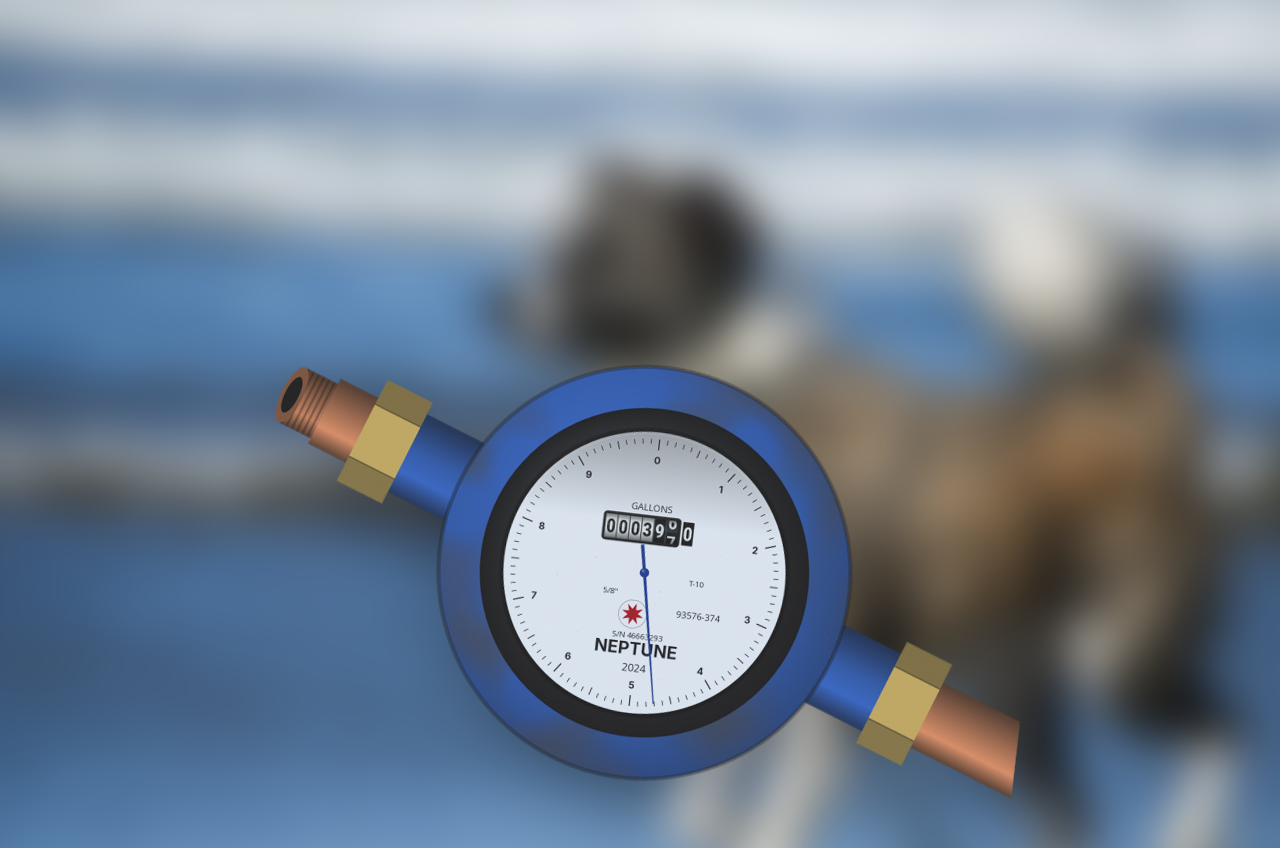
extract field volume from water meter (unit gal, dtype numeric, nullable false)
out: 3964.7 gal
